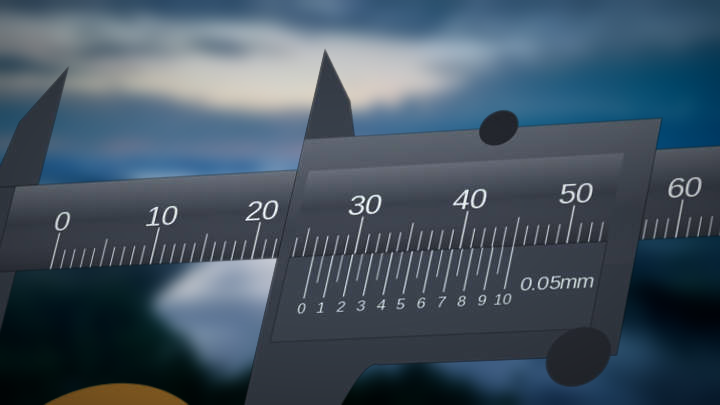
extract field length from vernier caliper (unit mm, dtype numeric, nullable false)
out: 26.0 mm
